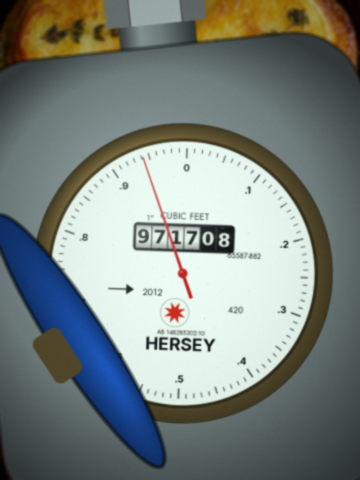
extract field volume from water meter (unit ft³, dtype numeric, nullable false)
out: 971707.94 ft³
